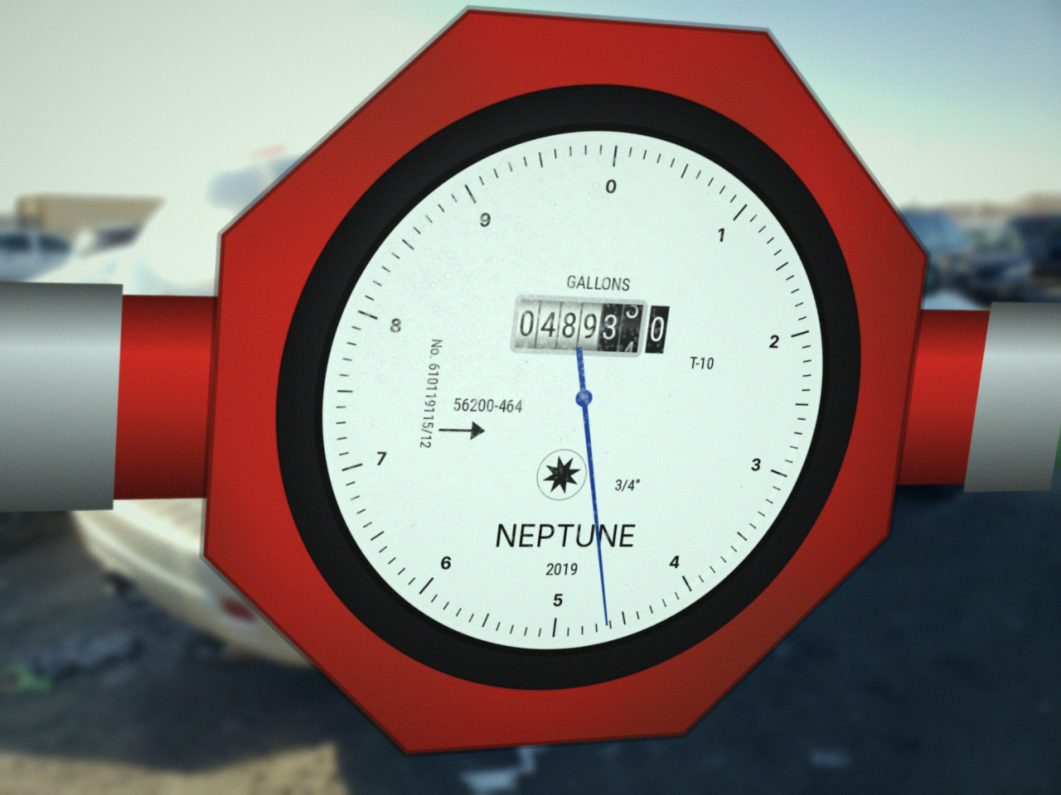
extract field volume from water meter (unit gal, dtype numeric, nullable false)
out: 489334.6 gal
